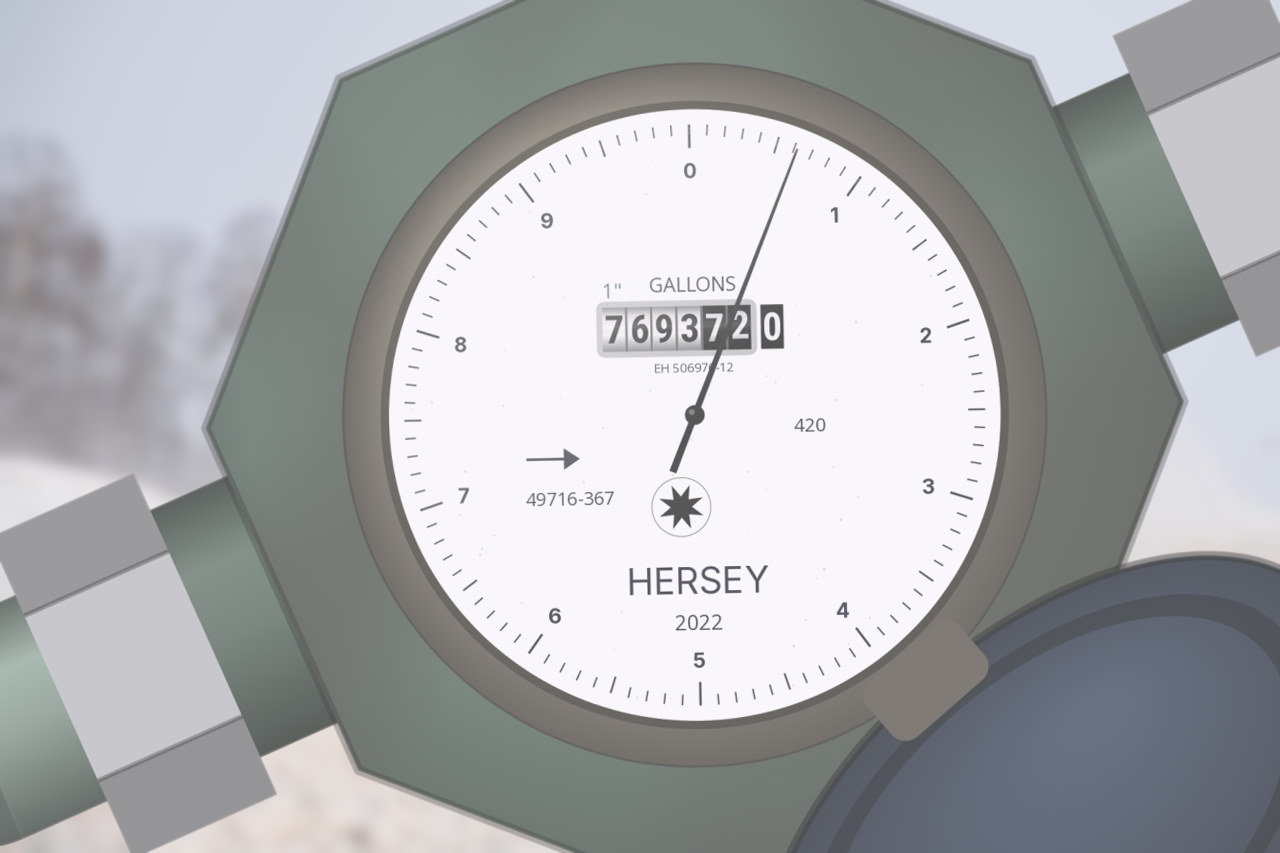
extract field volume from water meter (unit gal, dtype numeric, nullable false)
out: 7693720.6 gal
